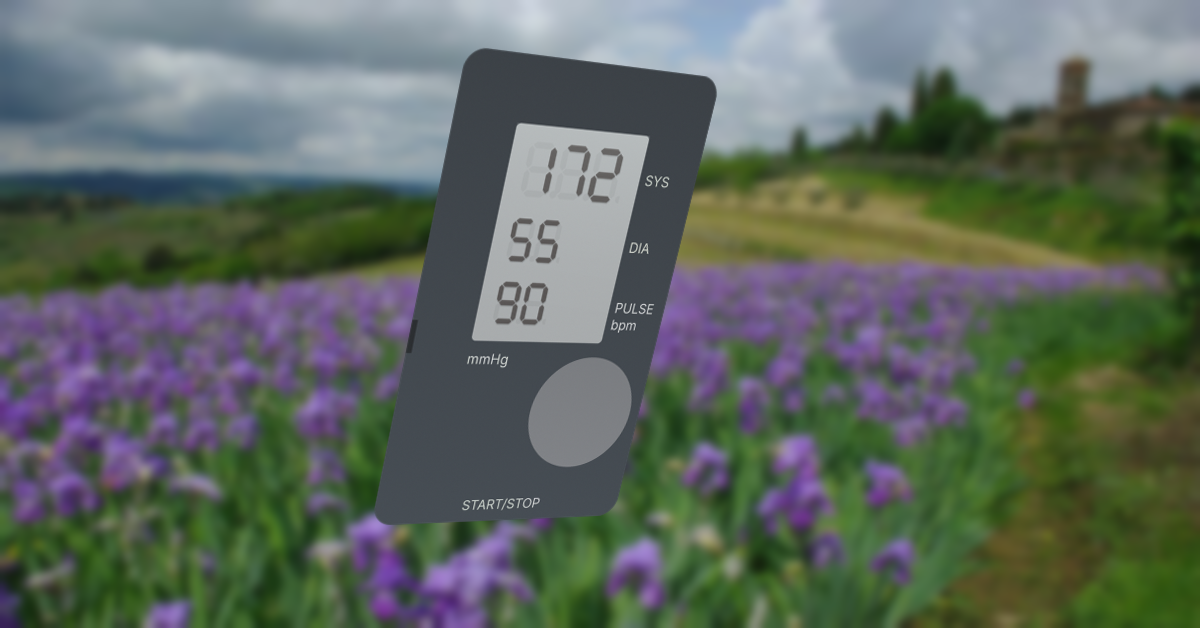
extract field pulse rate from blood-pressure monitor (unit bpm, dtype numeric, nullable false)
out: 90 bpm
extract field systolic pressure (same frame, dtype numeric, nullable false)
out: 172 mmHg
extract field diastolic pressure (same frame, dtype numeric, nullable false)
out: 55 mmHg
